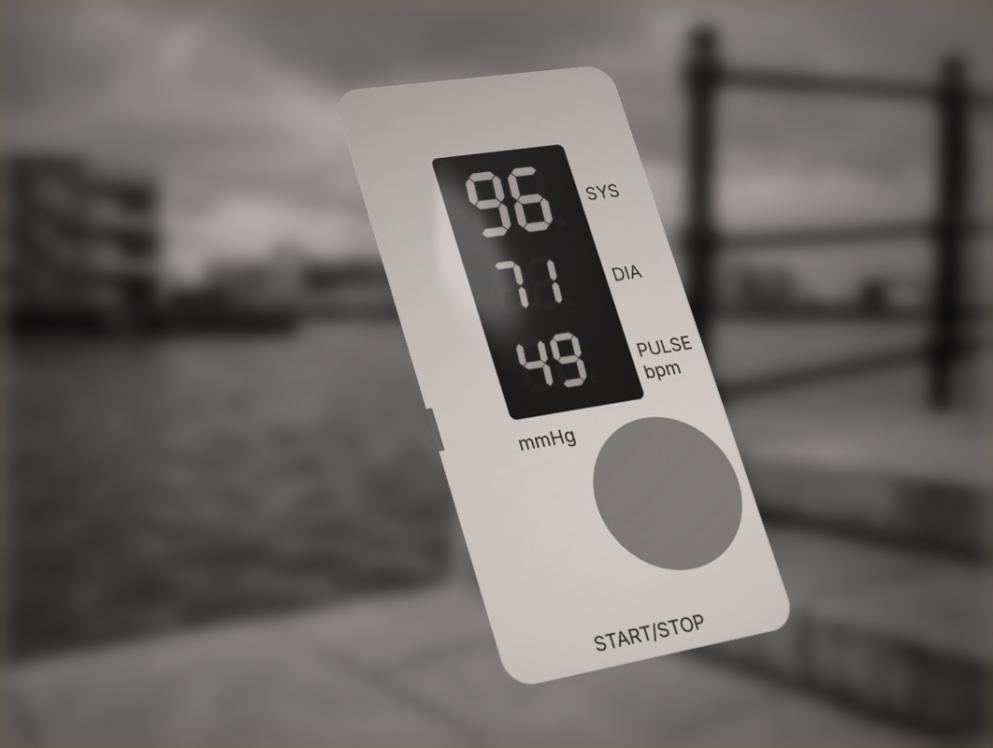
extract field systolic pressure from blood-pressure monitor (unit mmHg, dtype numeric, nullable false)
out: 96 mmHg
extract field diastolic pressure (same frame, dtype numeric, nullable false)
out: 71 mmHg
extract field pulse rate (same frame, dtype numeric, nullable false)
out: 49 bpm
